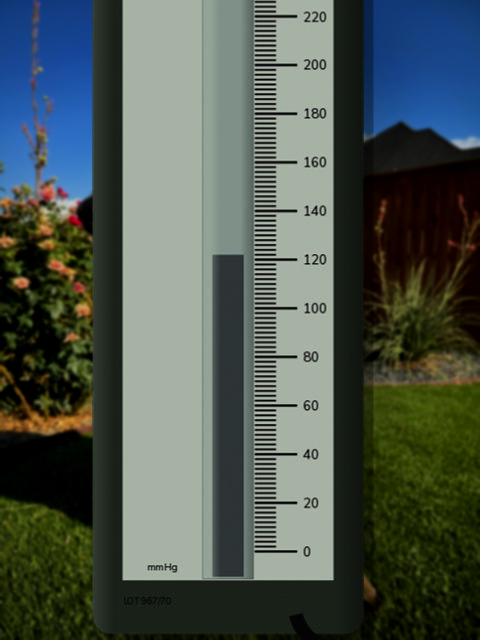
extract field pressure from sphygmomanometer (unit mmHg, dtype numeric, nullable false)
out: 122 mmHg
